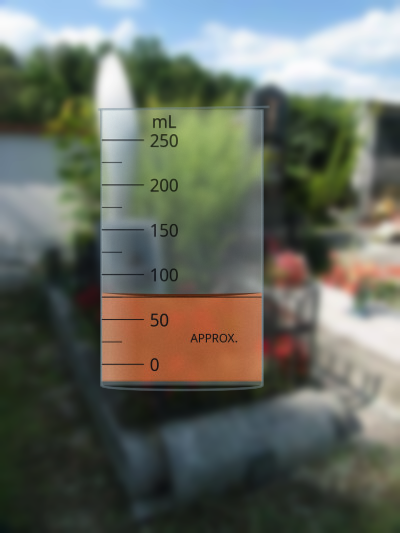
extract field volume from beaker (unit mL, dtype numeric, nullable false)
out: 75 mL
